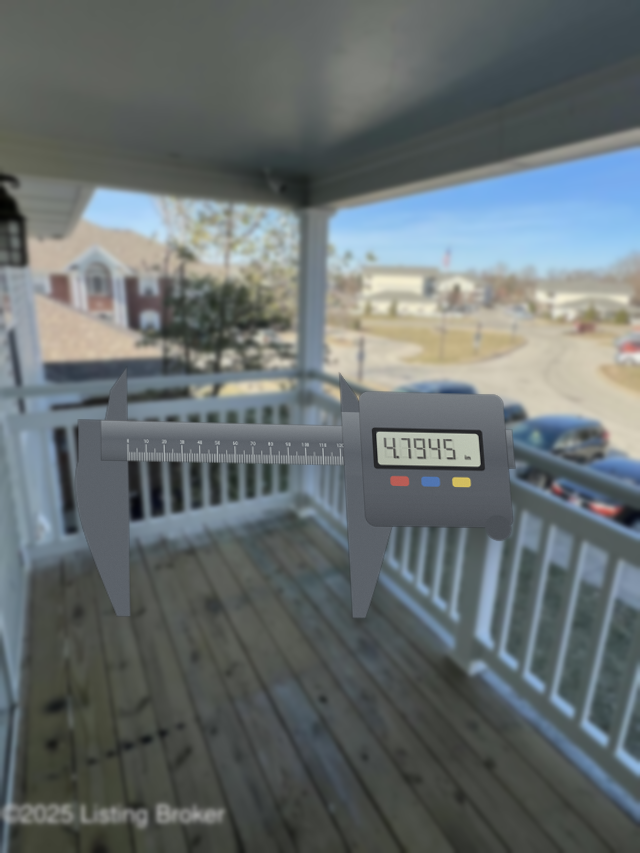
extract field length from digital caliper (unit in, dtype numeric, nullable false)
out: 4.7945 in
